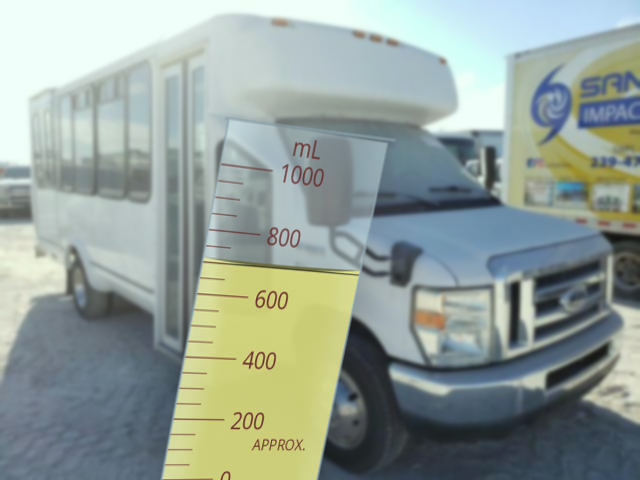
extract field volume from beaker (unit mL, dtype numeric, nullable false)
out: 700 mL
